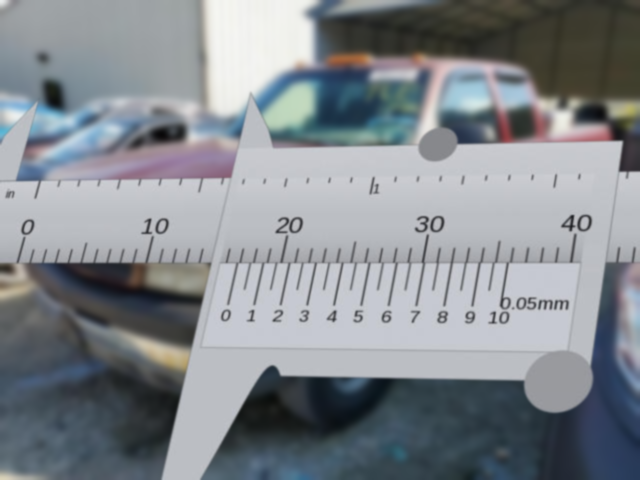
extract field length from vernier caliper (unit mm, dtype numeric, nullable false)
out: 16.8 mm
